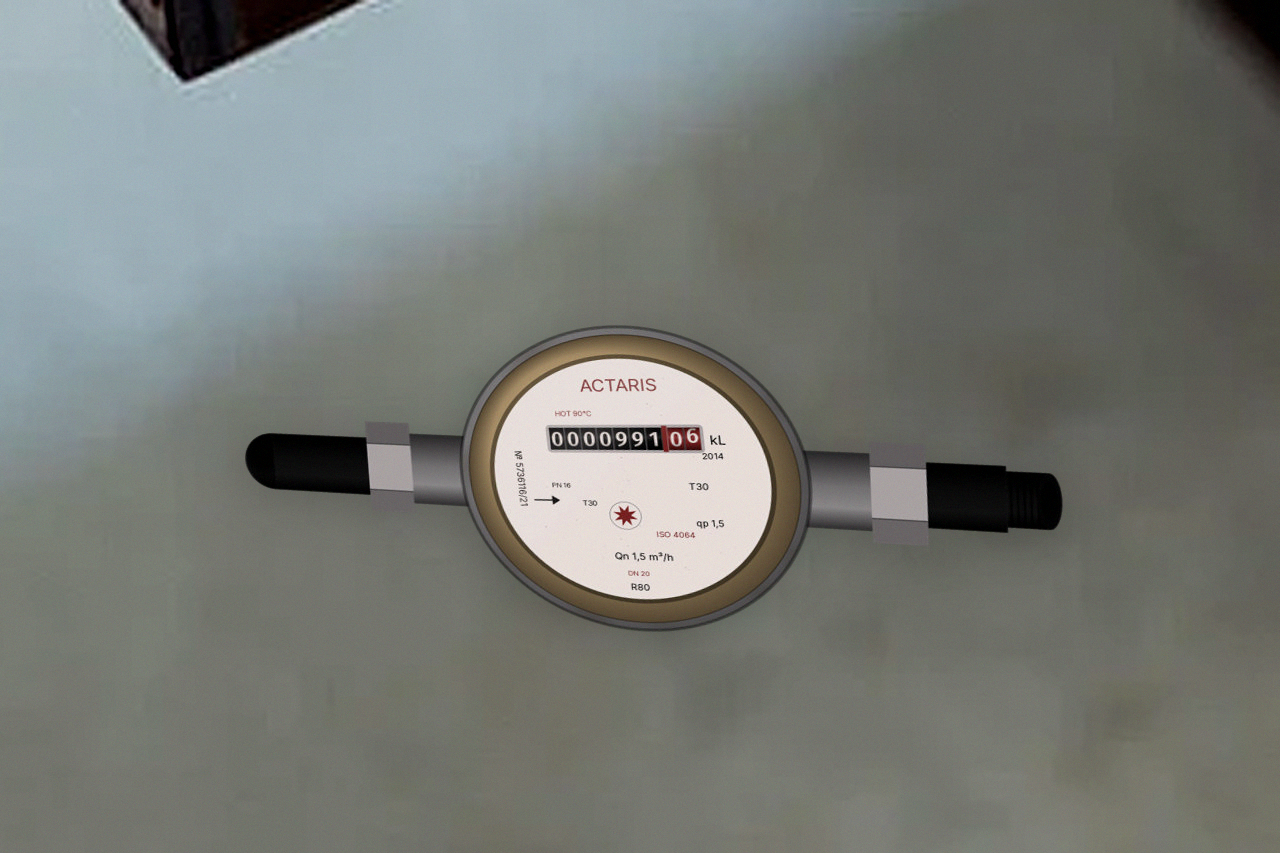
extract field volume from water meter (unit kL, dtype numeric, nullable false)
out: 991.06 kL
